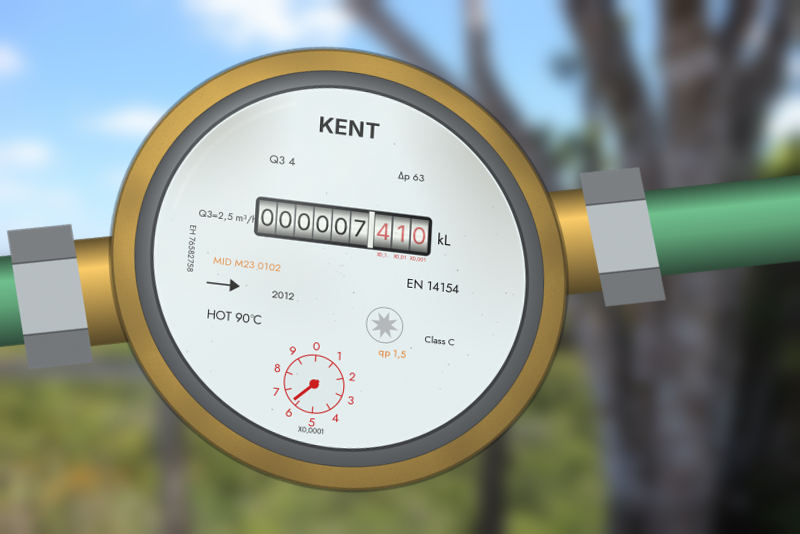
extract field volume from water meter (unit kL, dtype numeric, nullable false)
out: 7.4106 kL
